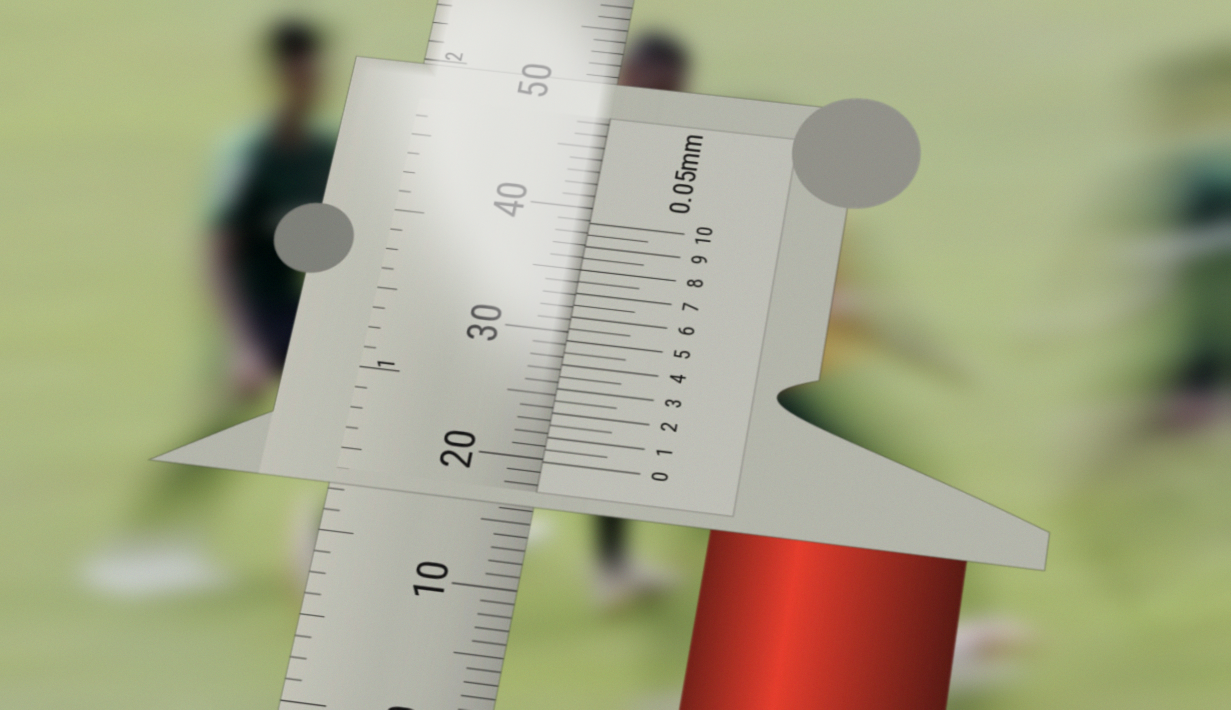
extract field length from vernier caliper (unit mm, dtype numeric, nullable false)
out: 19.8 mm
